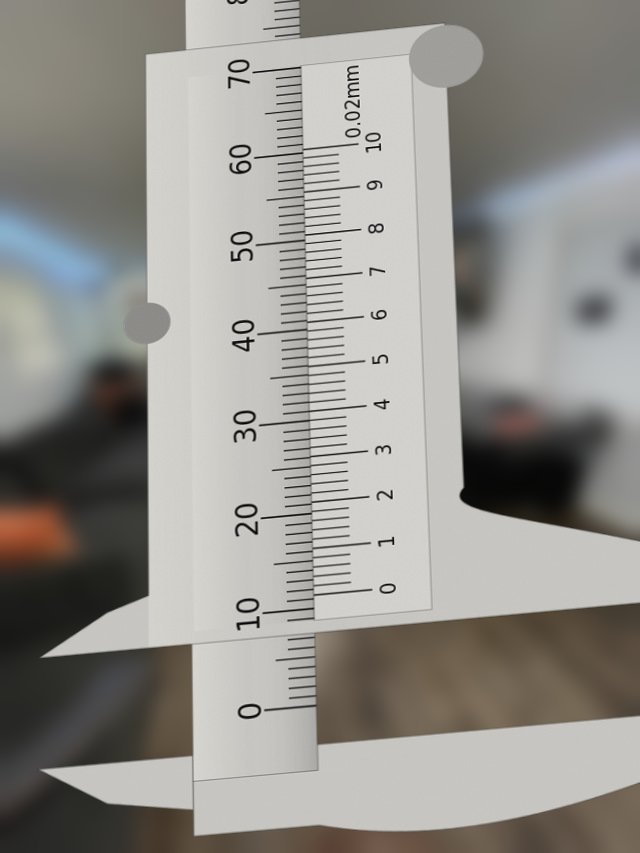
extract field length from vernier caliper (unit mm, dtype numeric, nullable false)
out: 11.4 mm
